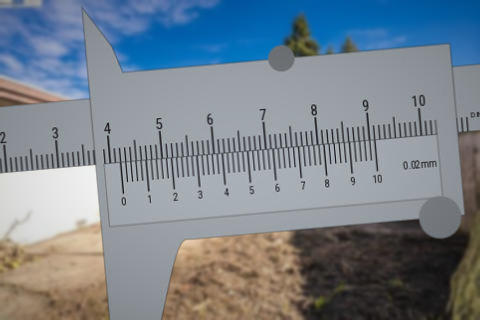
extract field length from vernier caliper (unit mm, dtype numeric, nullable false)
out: 42.0 mm
